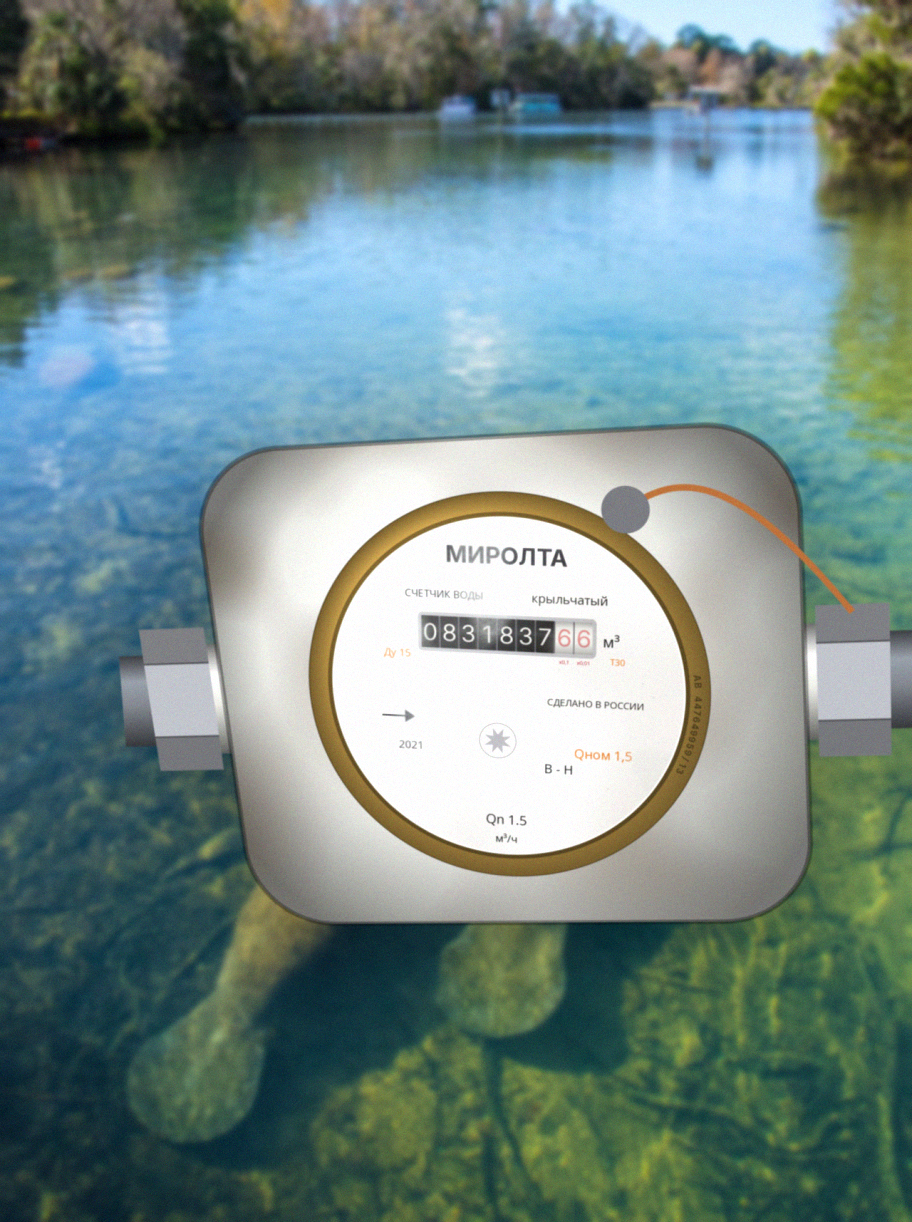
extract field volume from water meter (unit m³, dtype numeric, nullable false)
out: 831837.66 m³
